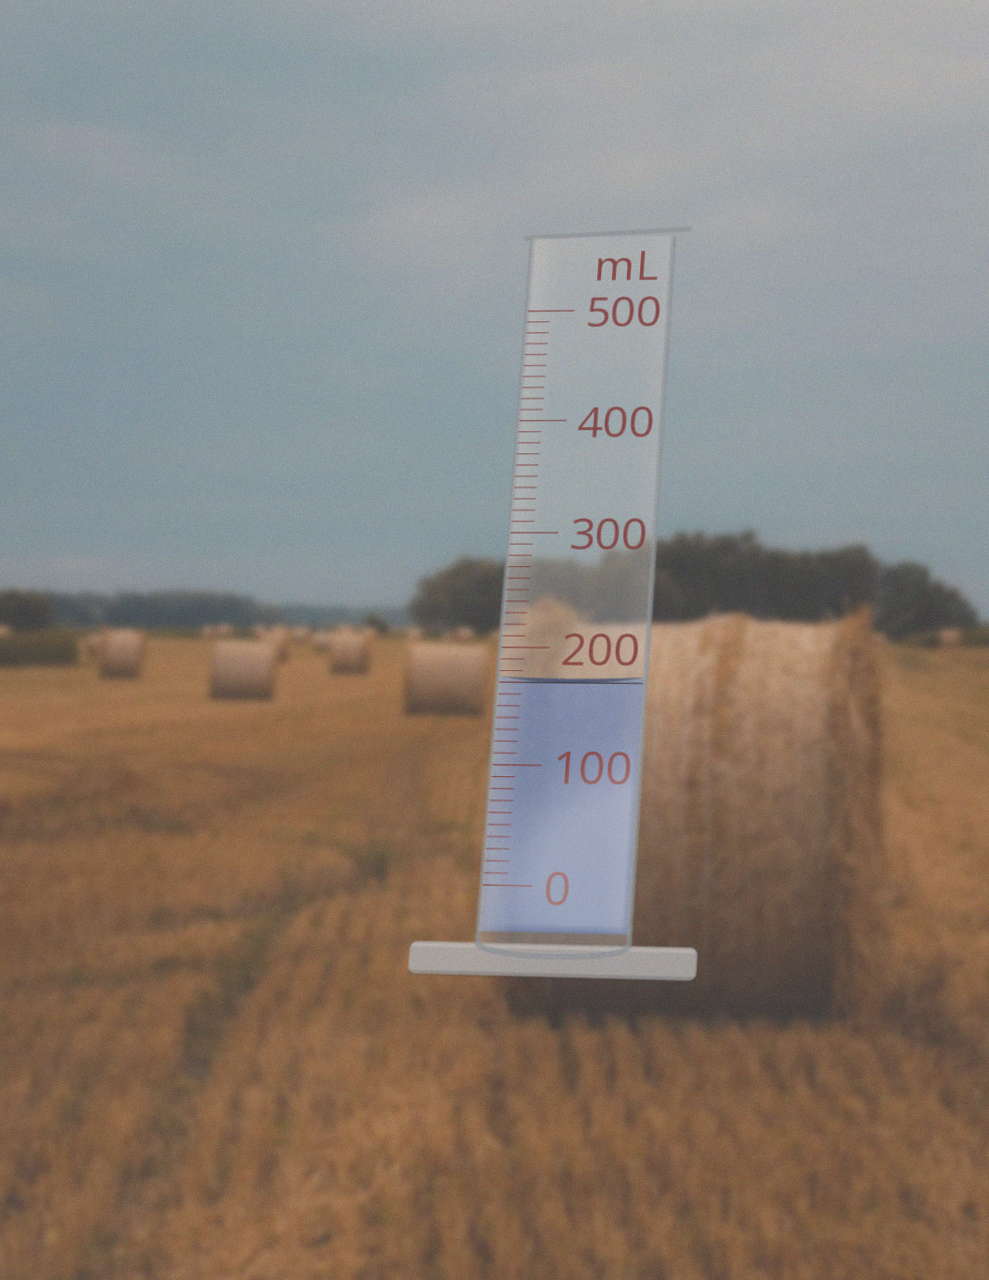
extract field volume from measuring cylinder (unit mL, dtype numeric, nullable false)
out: 170 mL
